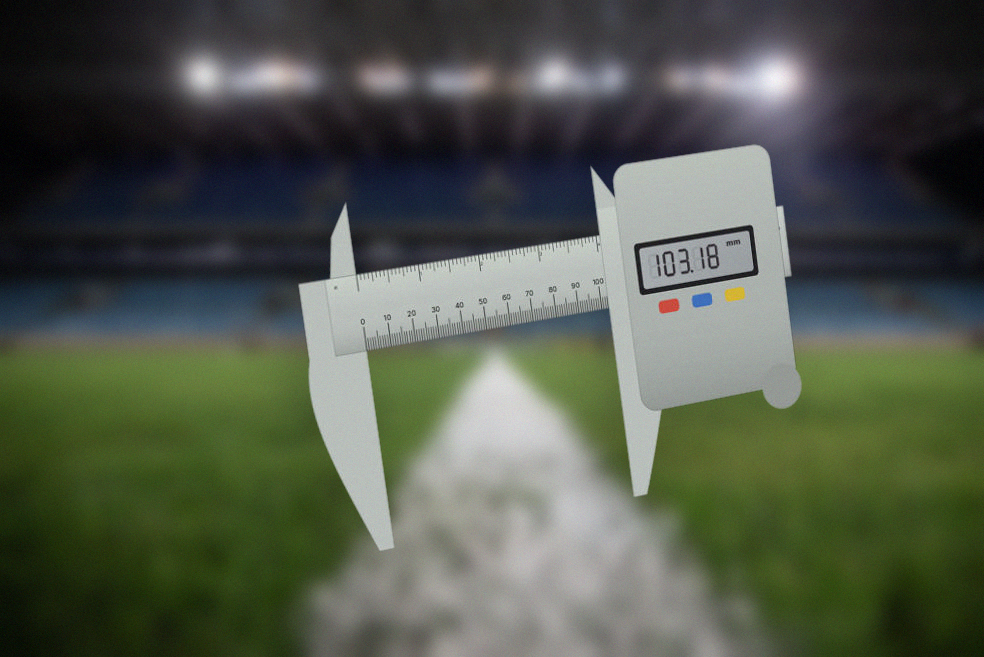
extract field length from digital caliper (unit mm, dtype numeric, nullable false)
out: 103.18 mm
